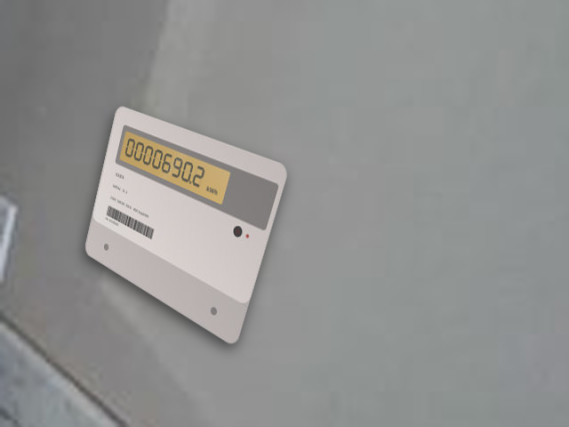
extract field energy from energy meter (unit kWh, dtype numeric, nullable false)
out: 690.2 kWh
